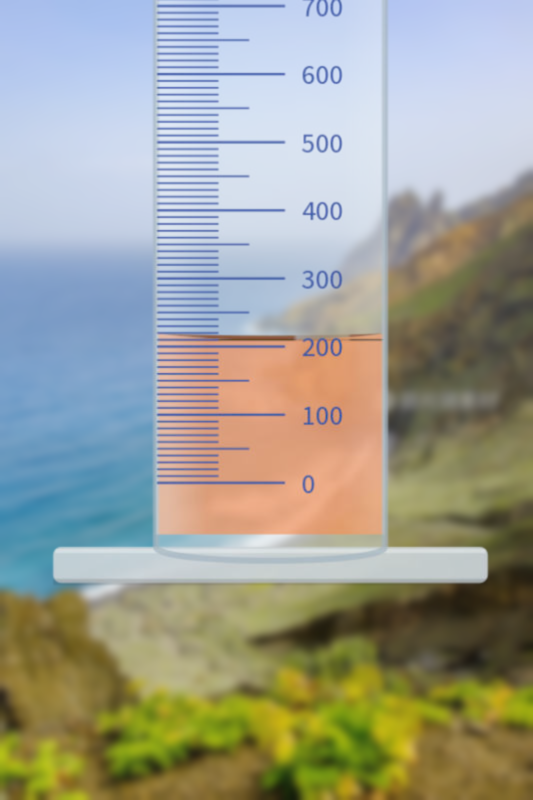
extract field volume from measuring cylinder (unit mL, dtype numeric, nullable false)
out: 210 mL
